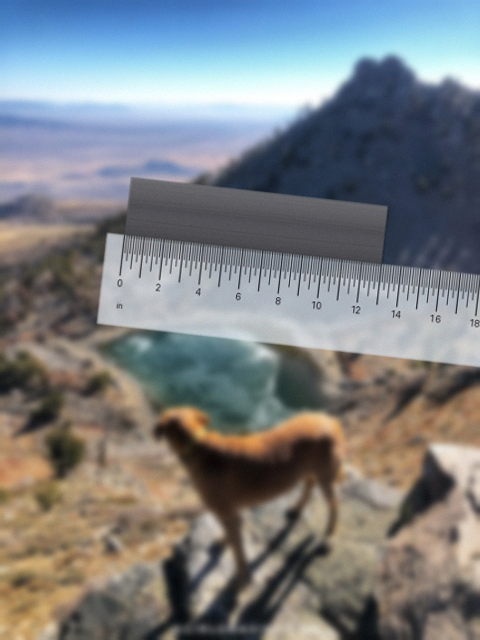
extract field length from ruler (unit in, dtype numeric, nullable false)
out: 13 in
